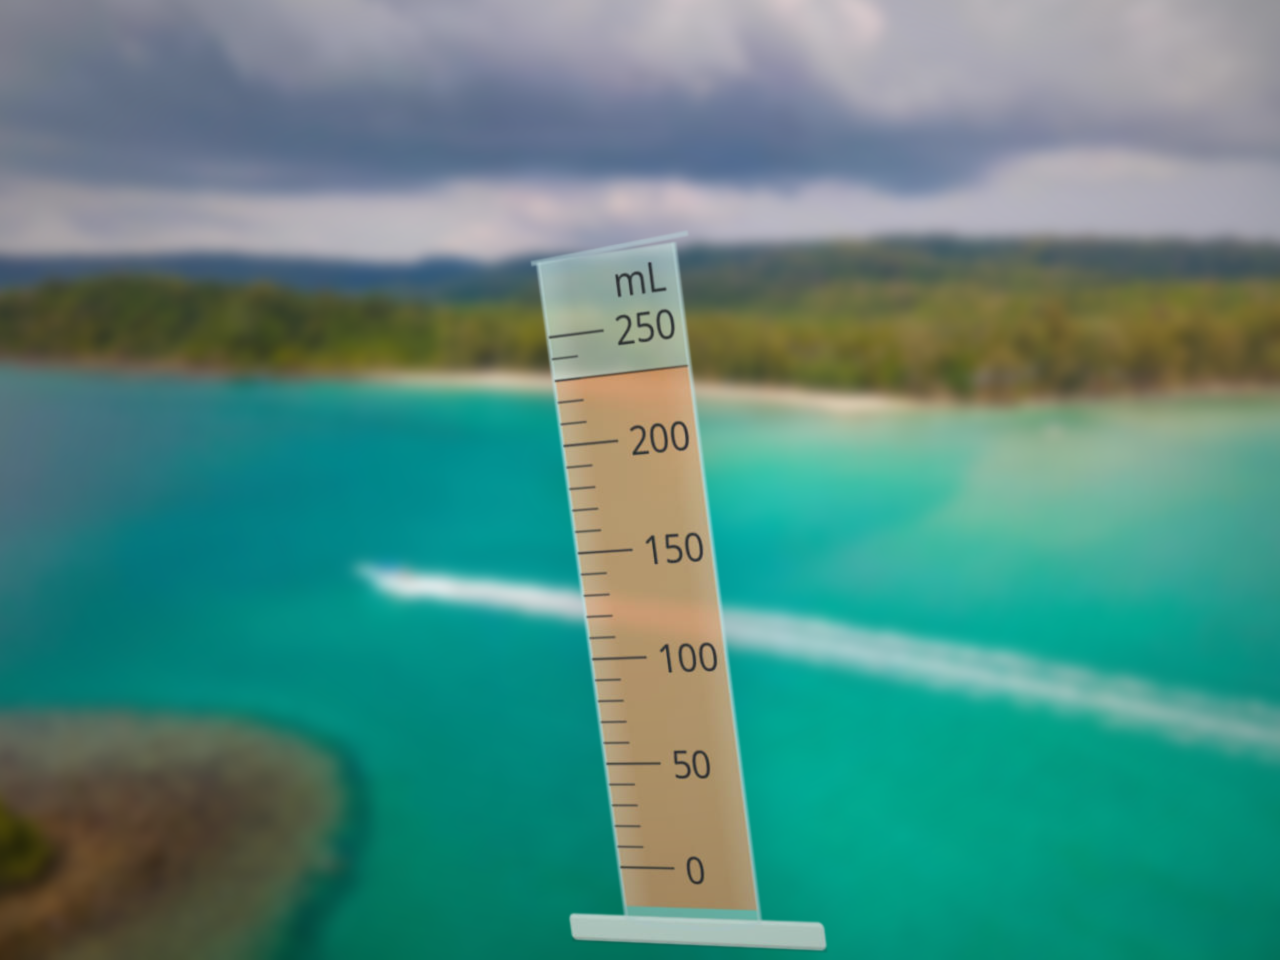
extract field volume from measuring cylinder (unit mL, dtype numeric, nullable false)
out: 230 mL
